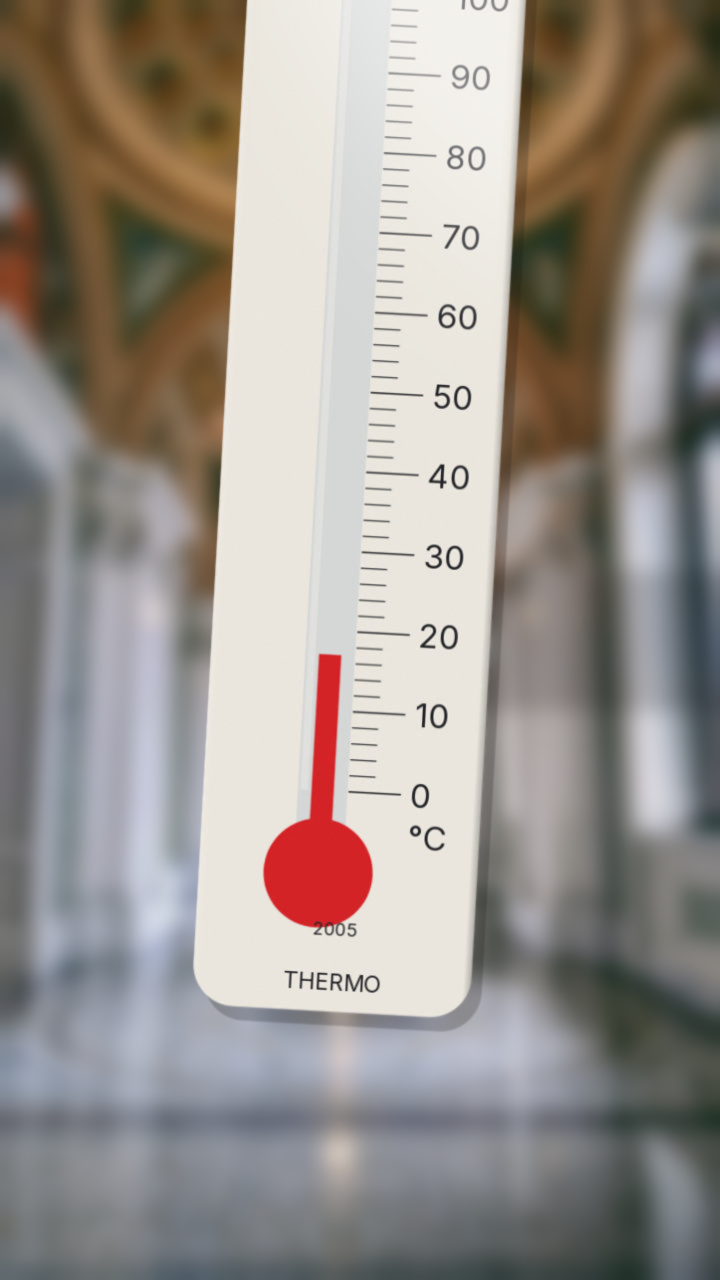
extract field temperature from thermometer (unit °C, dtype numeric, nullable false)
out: 17 °C
